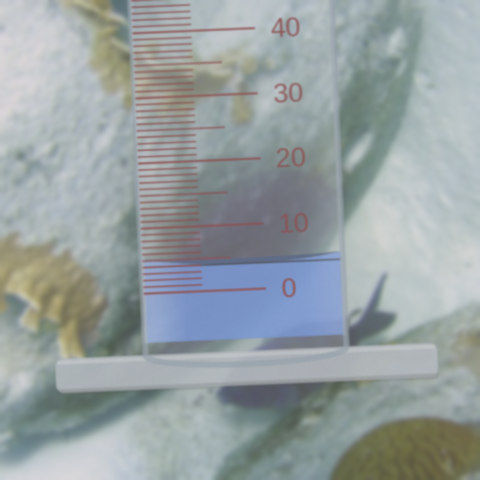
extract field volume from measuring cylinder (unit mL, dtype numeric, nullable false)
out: 4 mL
